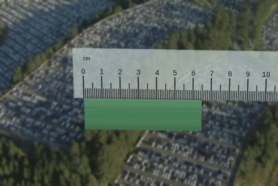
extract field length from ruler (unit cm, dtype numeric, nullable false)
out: 6.5 cm
